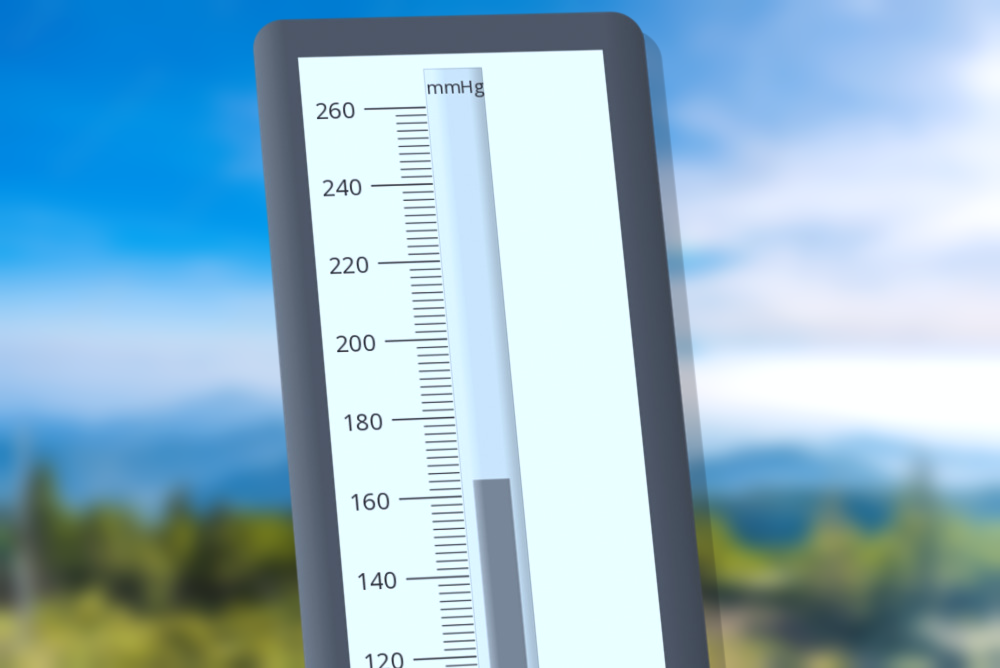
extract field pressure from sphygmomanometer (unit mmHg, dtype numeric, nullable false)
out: 164 mmHg
